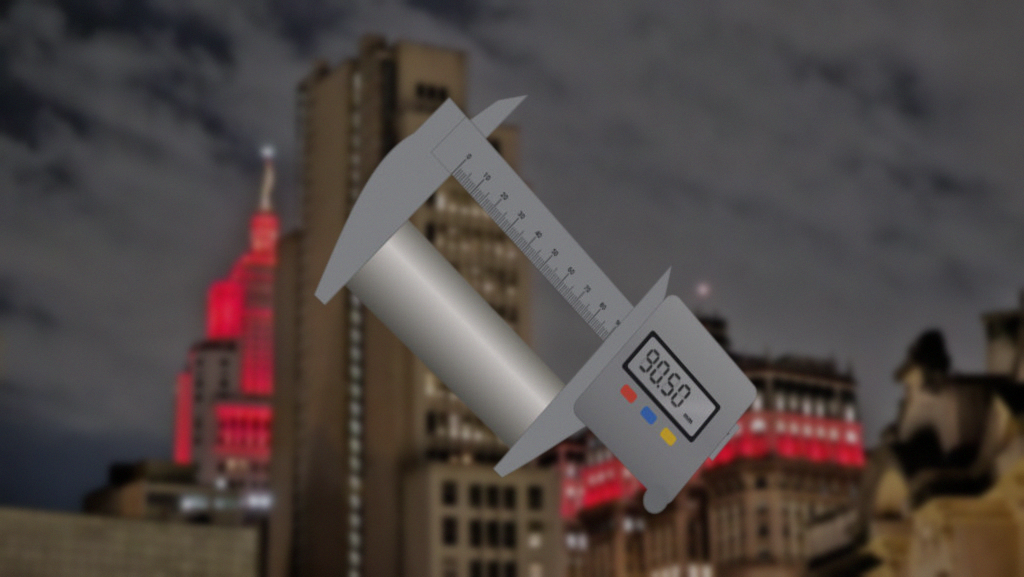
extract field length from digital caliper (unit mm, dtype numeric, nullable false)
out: 90.50 mm
